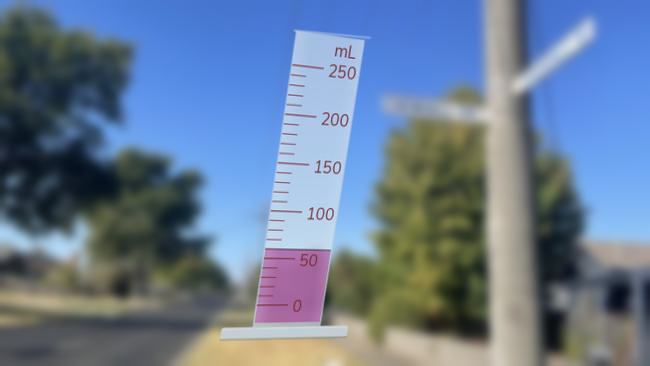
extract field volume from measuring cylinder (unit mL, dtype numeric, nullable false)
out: 60 mL
